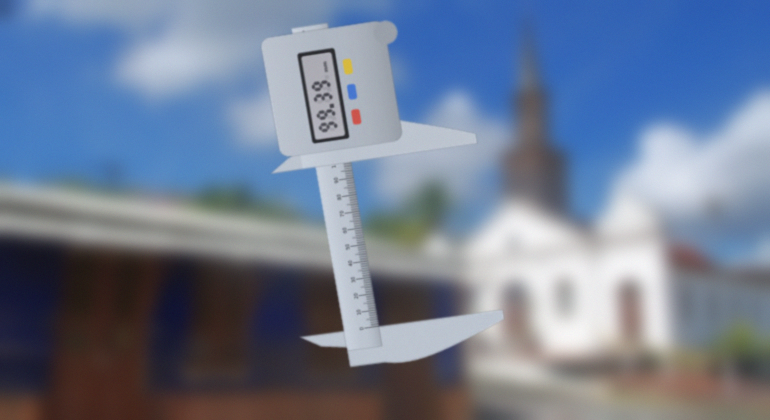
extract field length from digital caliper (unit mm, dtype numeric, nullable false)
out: 99.39 mm
